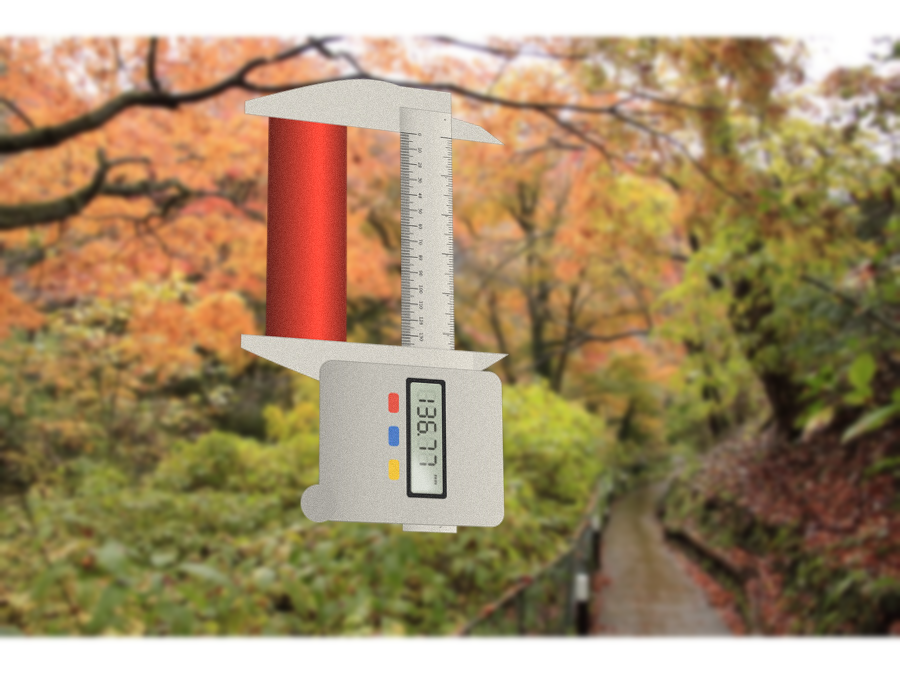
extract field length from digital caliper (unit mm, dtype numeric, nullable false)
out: 136.77 mm
